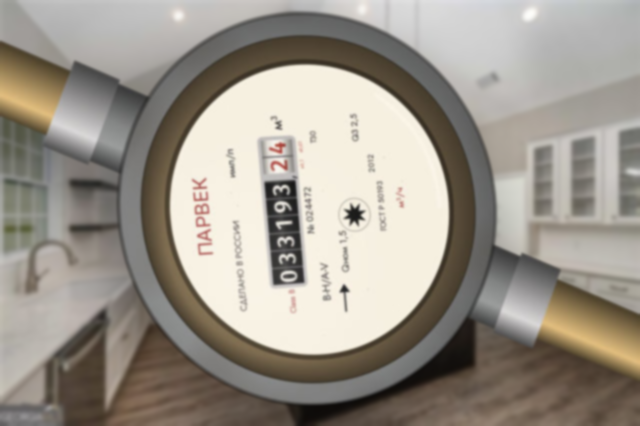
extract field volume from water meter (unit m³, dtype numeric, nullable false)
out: 33193.24 m³
